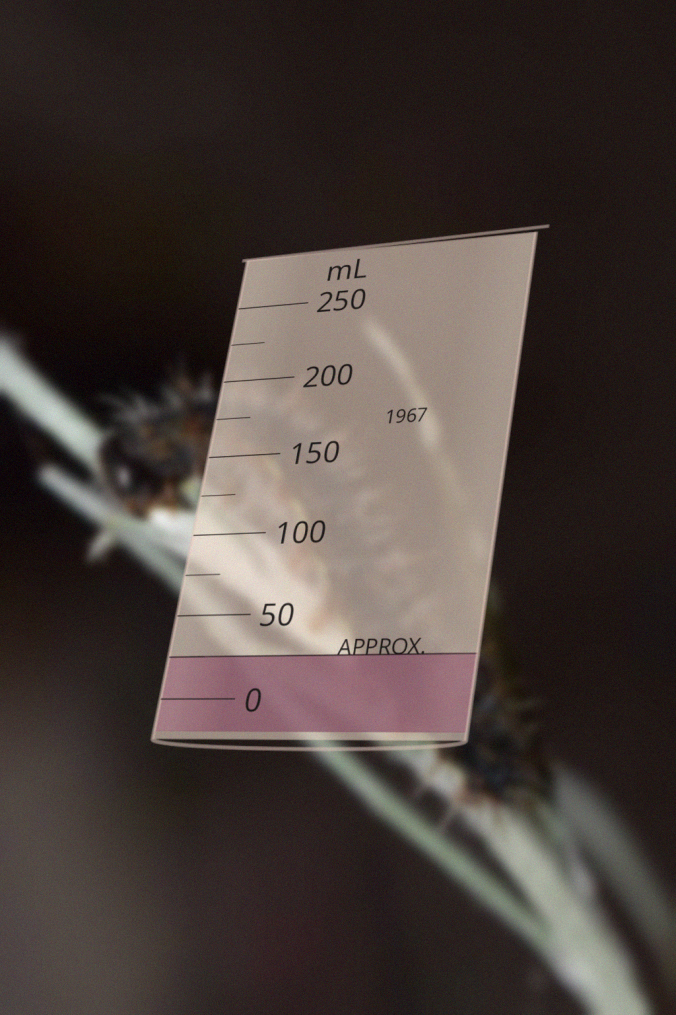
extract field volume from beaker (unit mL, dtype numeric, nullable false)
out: 25 mL
